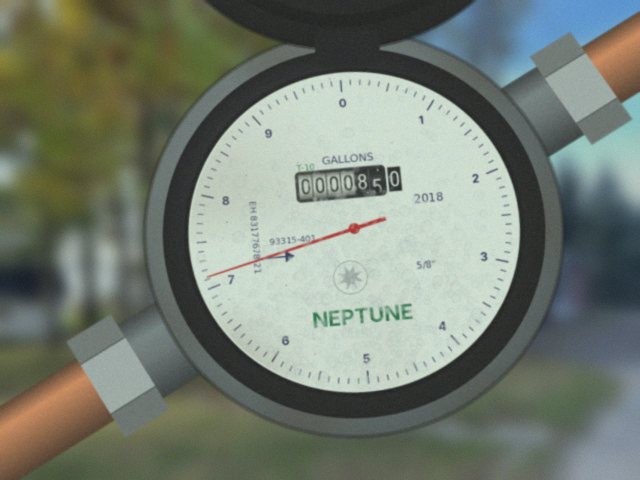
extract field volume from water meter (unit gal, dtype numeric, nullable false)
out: 847.1 gal
